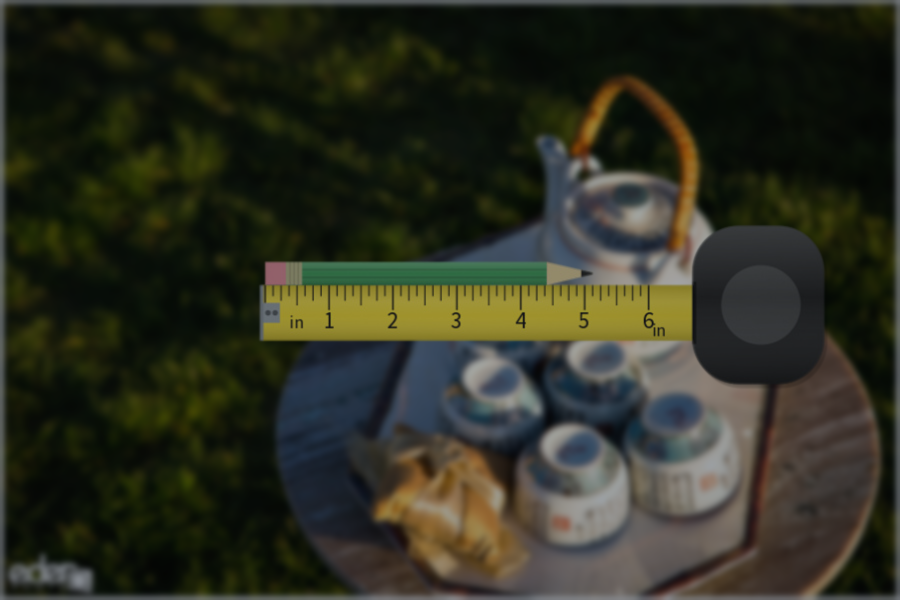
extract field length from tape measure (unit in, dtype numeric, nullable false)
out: 5.125 in
